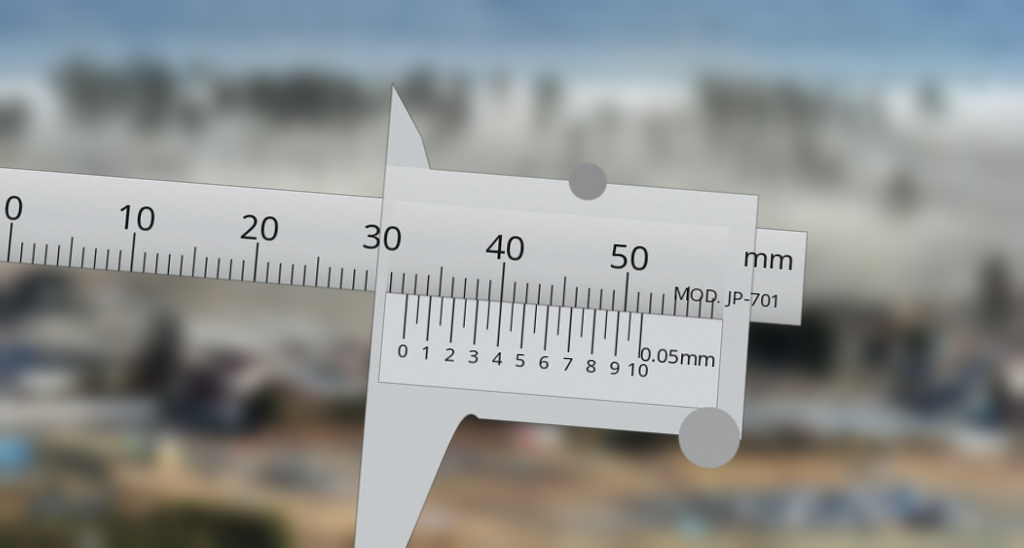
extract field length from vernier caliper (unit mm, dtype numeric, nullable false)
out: 32.4 mm
